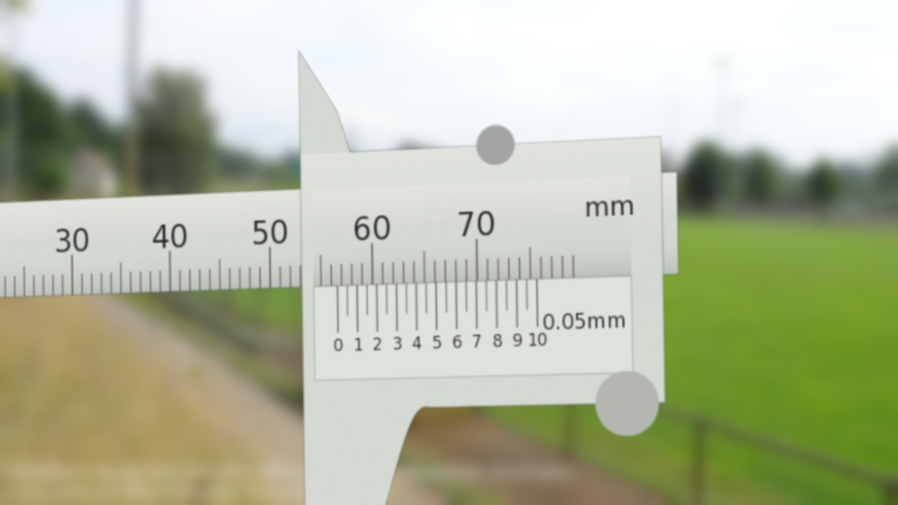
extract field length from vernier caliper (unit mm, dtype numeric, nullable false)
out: 56.6 mm
